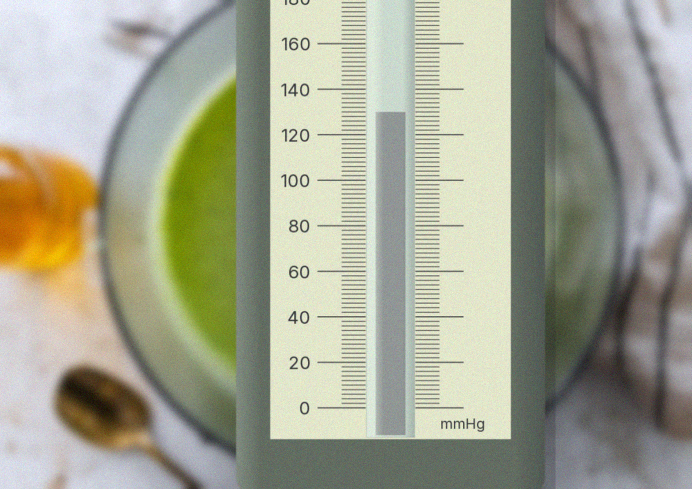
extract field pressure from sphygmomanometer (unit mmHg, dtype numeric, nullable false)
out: 130 mmHg
